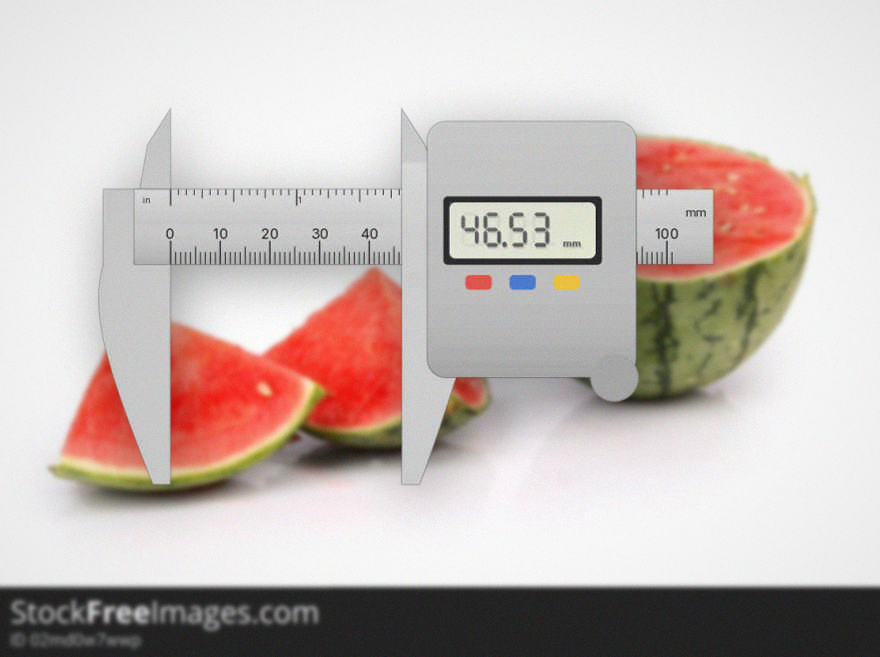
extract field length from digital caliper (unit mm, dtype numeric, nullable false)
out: 46.53 mm
